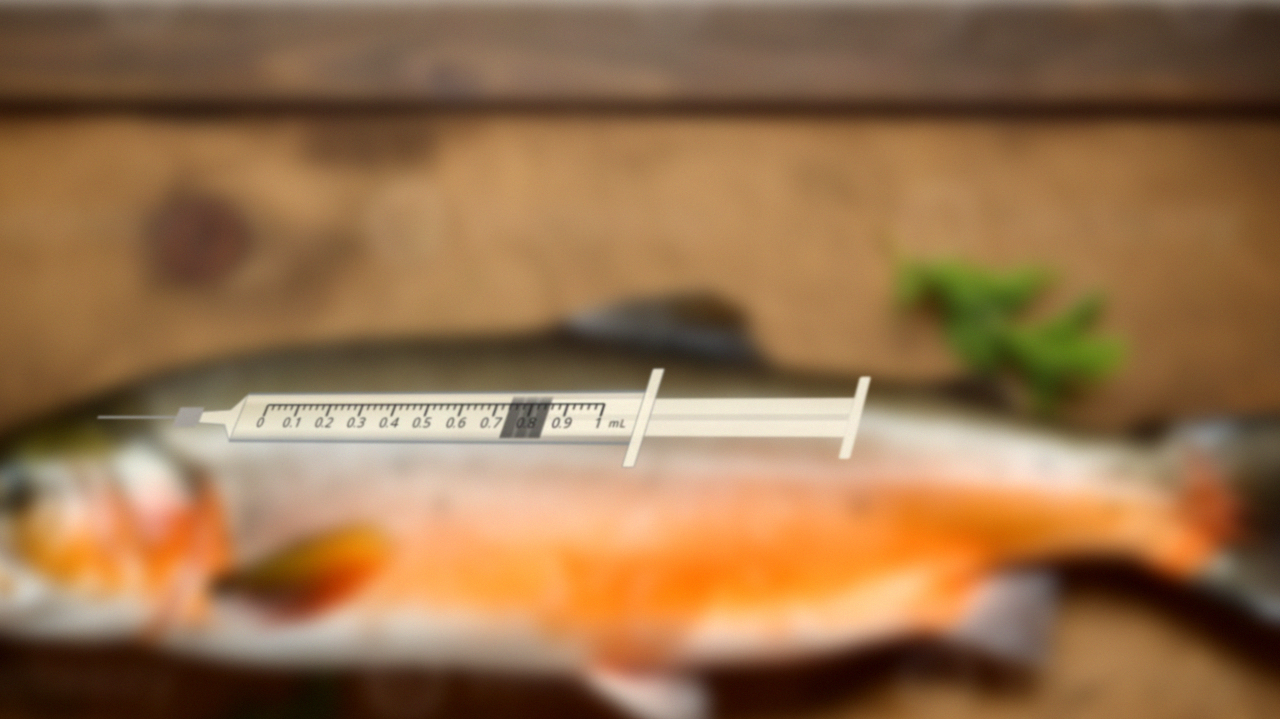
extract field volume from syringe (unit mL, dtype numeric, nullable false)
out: 0.74 mL
